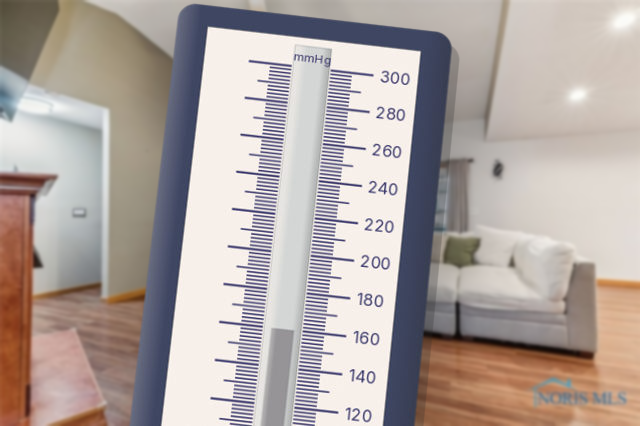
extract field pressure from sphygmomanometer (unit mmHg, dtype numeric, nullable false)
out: 160 mmHg
